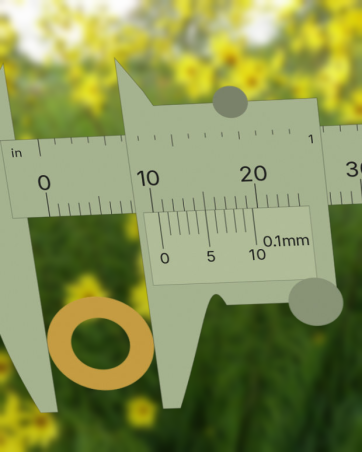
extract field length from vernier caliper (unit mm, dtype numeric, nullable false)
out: 10.5 mm
